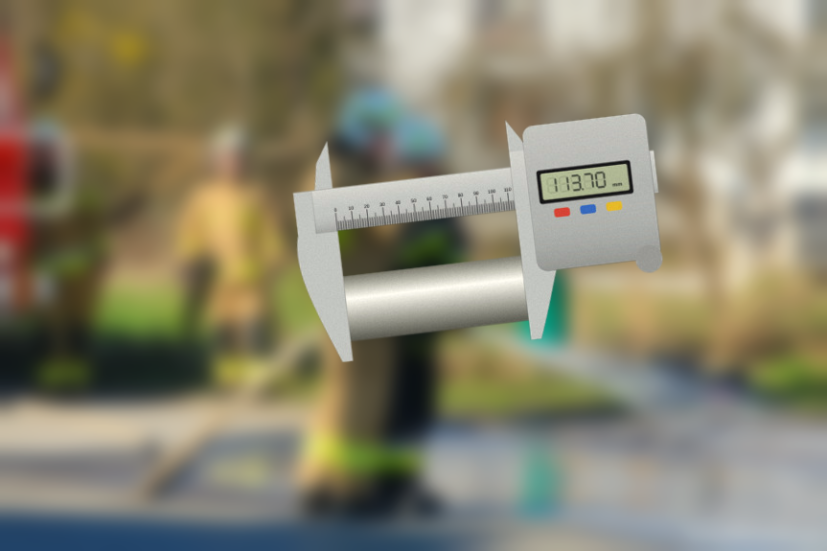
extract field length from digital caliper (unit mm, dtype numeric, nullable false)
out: 113.70 mm
